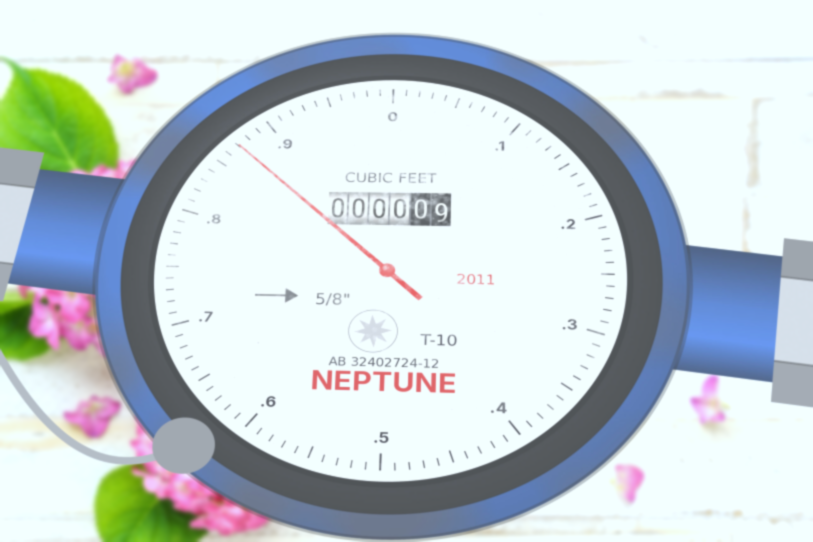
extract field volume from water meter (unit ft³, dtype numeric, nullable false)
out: 8.87 ft³
